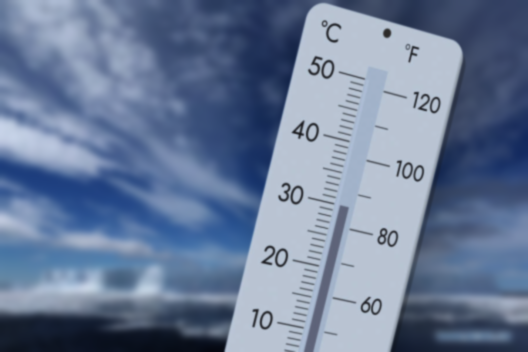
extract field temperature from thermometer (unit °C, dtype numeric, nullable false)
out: 30 °C
